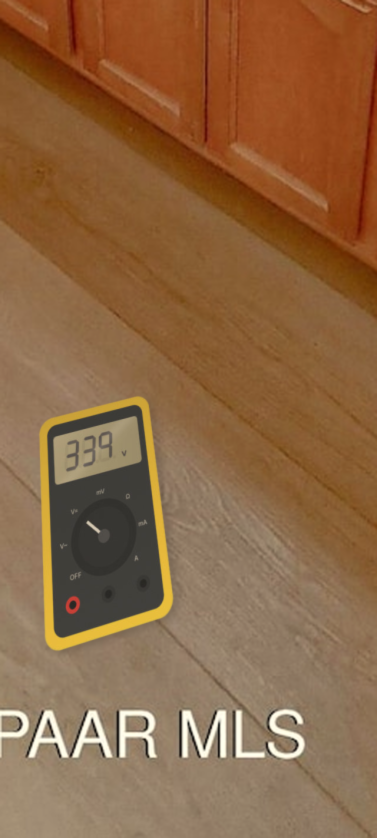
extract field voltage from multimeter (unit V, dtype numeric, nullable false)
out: 339 V
